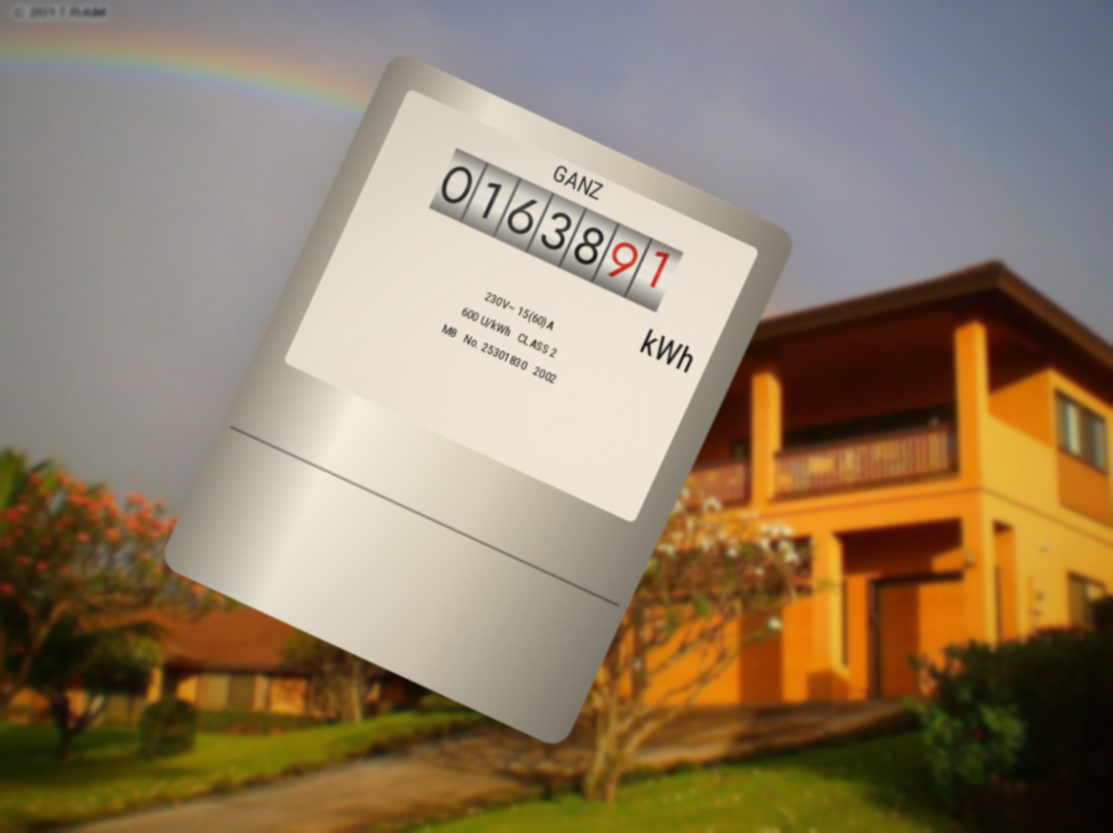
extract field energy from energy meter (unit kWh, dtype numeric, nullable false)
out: 1638.91 kWh
